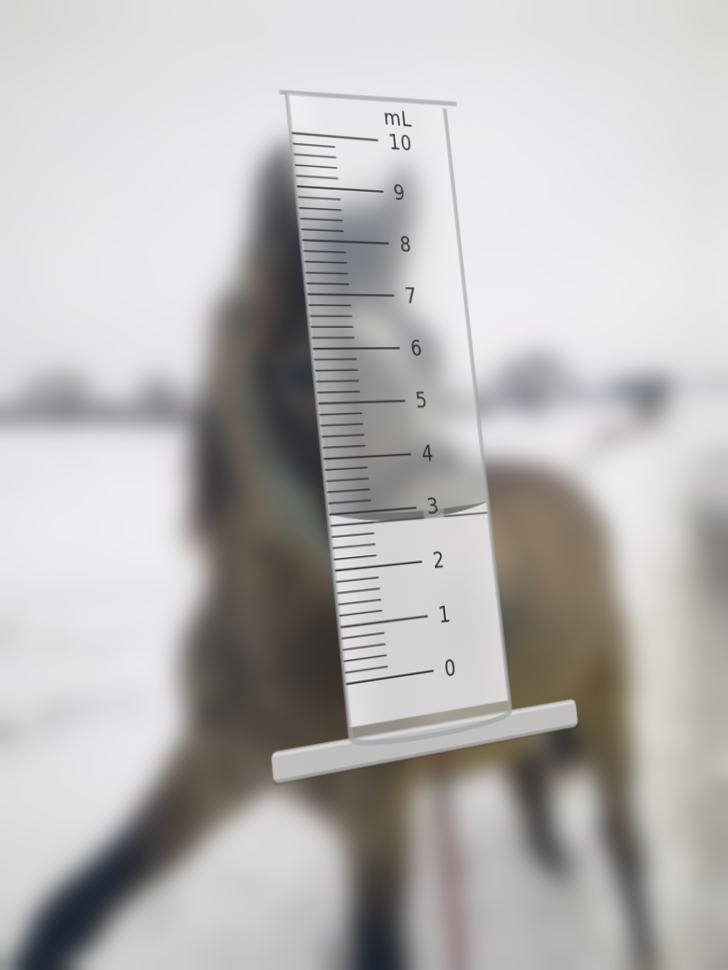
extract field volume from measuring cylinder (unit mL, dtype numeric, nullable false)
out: 2.8 mL
